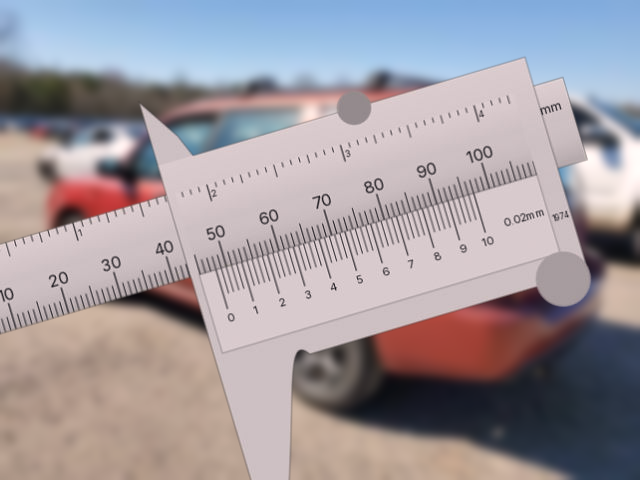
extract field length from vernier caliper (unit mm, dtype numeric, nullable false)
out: 48.0 mm
